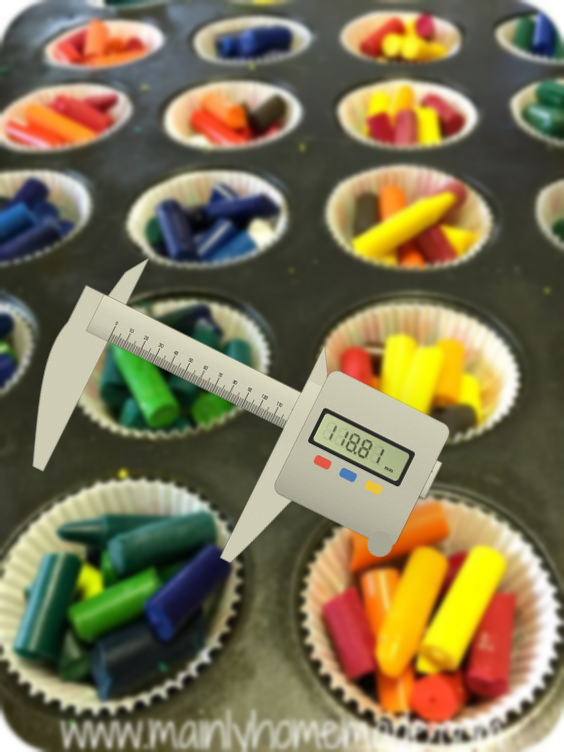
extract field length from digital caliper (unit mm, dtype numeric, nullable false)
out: 118.81 mm
